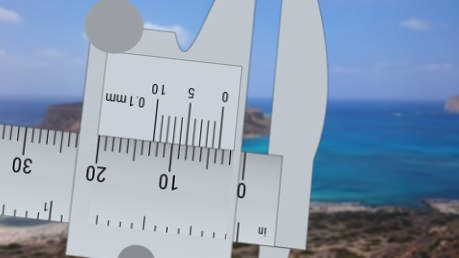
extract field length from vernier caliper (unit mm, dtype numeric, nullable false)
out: 3.6 mm
